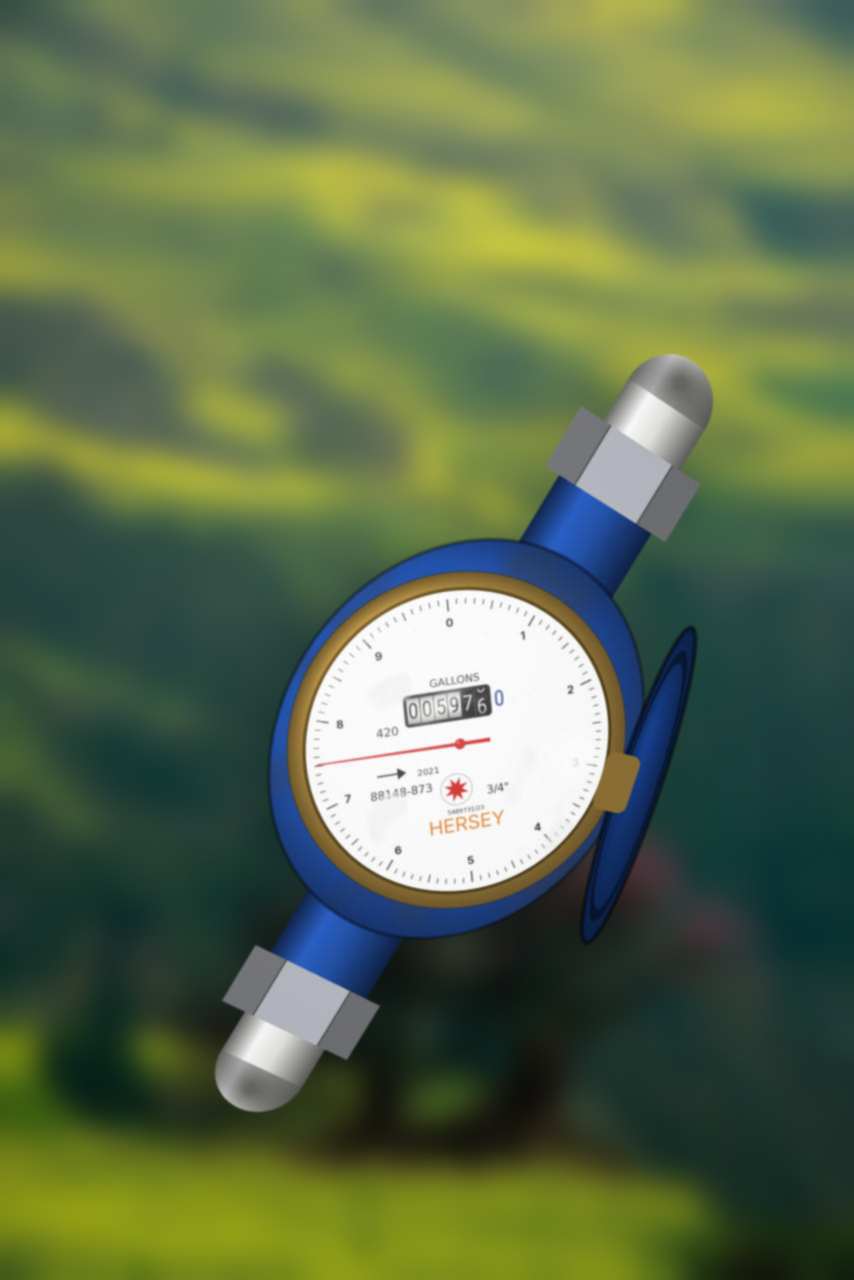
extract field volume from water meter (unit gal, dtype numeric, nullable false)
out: 59757.5 gal
